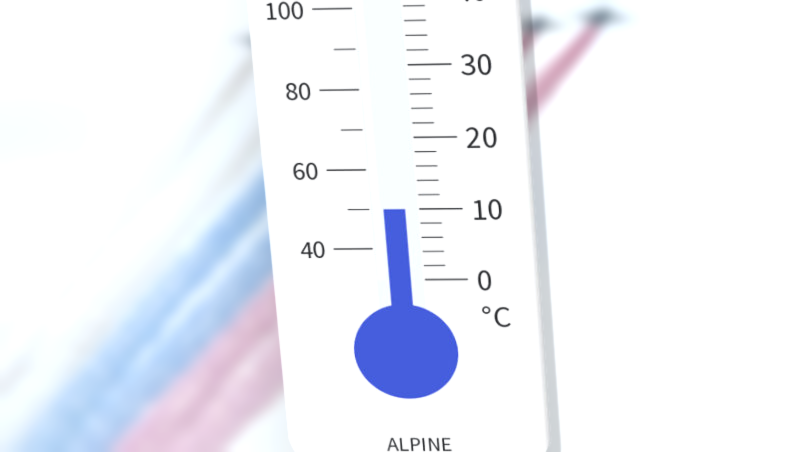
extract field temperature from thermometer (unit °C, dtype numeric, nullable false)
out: 10 °C
